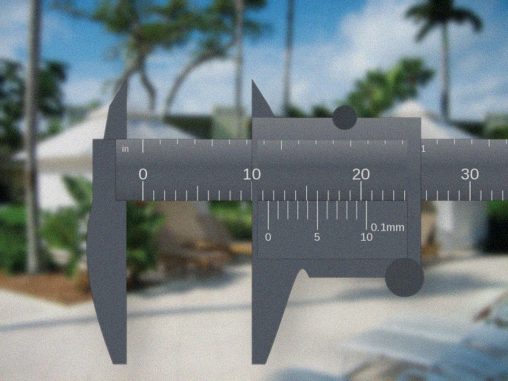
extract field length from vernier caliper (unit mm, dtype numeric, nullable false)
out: 11.5 mm
